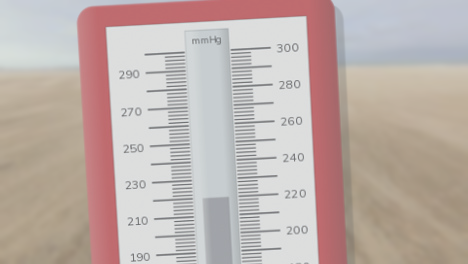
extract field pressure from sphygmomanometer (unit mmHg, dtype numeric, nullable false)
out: 220 mmHg
